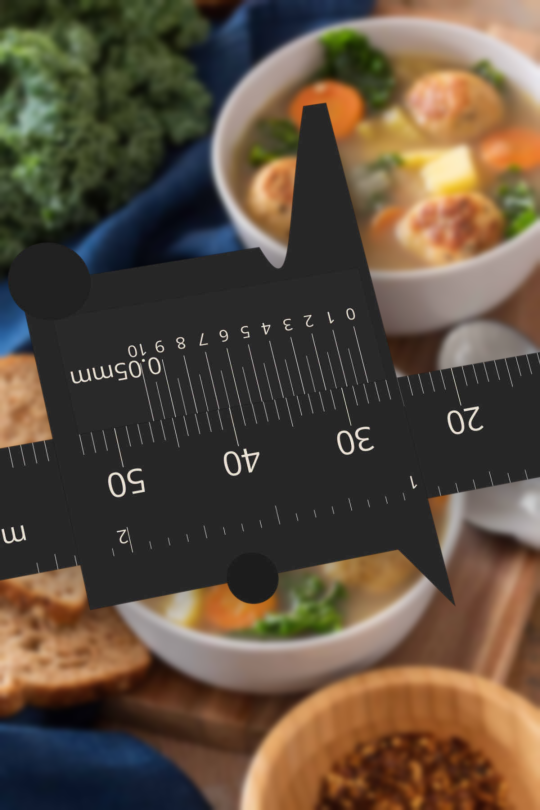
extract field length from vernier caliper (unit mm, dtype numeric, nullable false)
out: 27.6 mm
